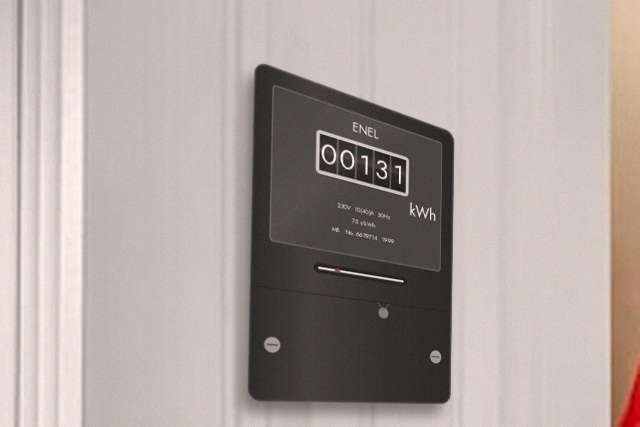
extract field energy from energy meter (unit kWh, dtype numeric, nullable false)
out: 131 kWh
